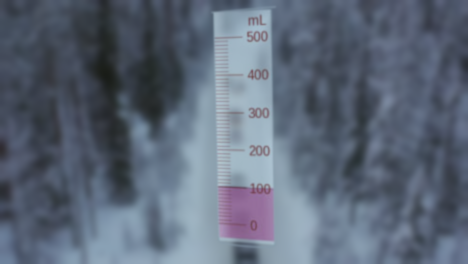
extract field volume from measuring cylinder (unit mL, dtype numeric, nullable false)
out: 100 mL
